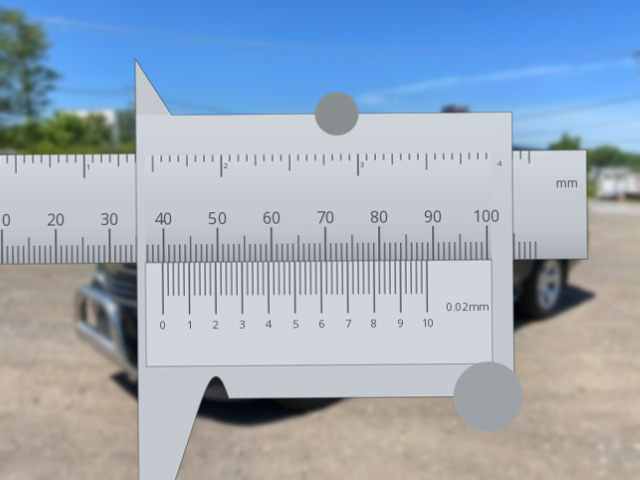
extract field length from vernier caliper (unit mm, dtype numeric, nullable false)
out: 39.8 mm
